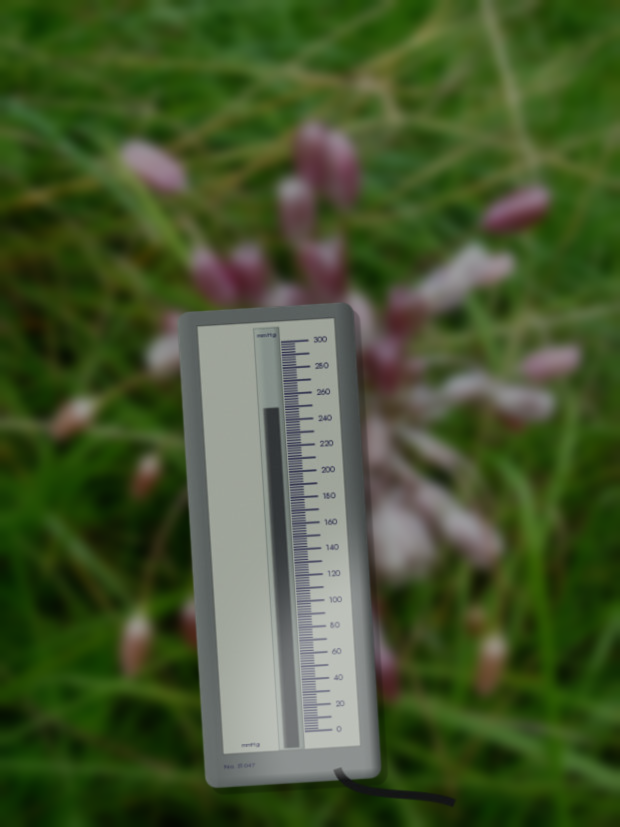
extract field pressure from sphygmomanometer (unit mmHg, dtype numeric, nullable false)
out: 250 mmHg
